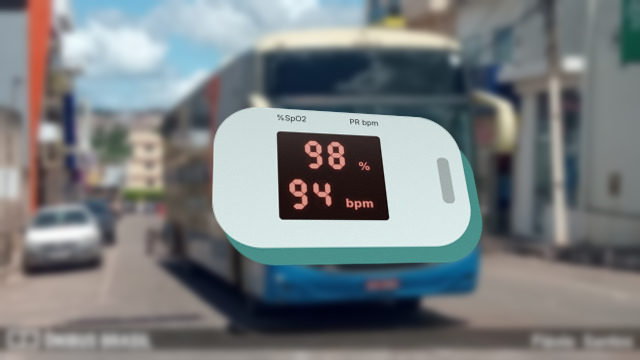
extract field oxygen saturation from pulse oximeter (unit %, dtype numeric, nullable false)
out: 98 %
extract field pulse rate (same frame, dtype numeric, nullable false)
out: 94 bpm
